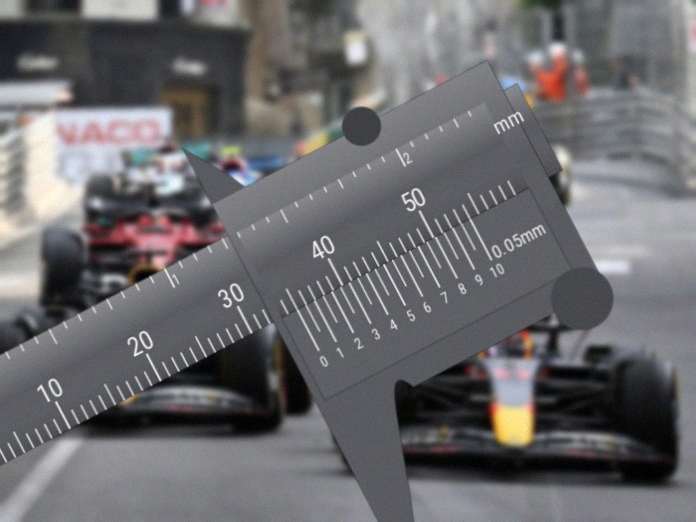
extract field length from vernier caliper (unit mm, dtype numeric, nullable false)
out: 35.0 mm
